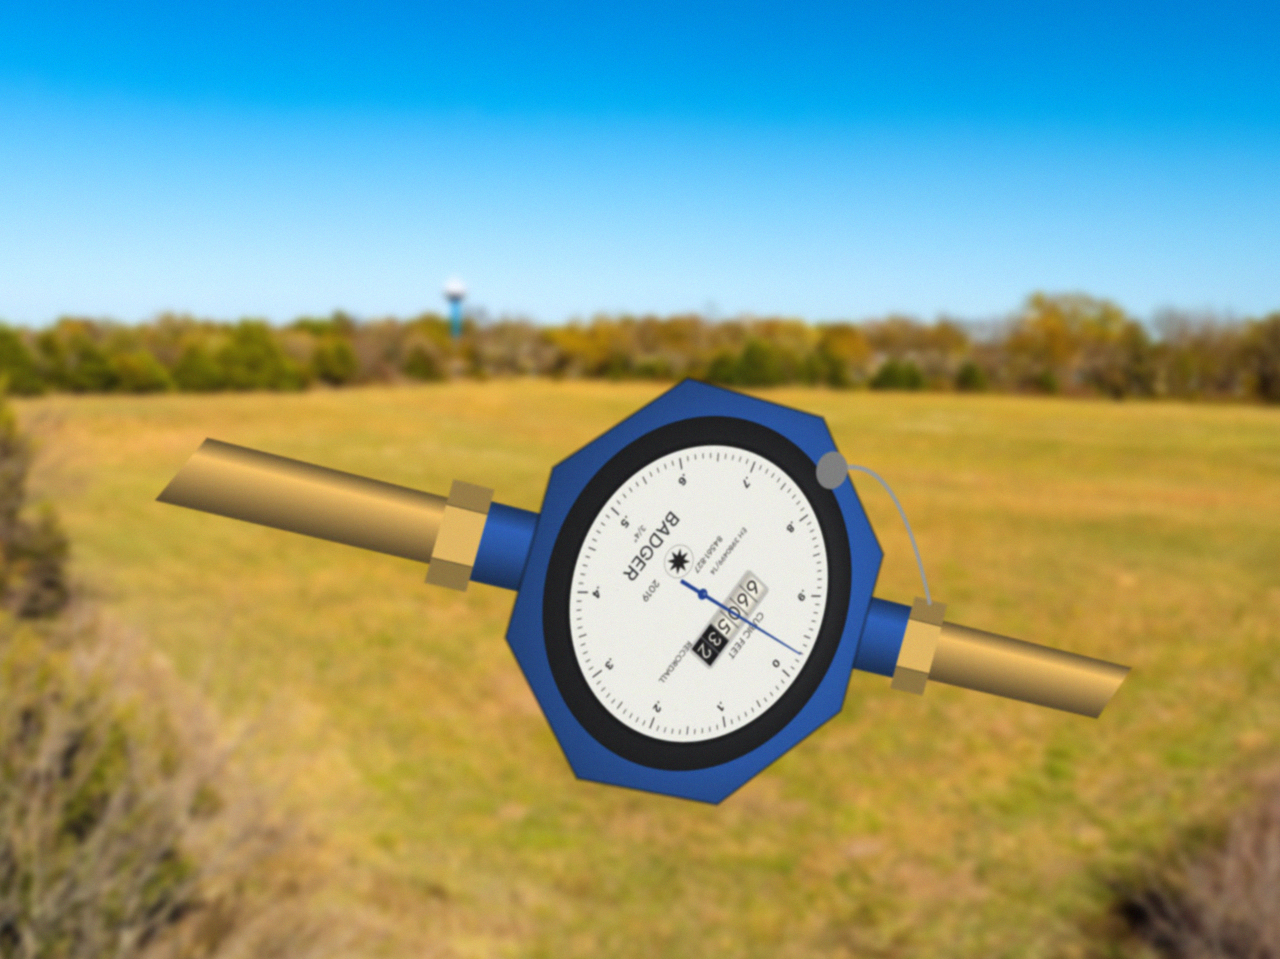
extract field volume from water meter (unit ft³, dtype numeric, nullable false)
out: 660531.97 ft³
